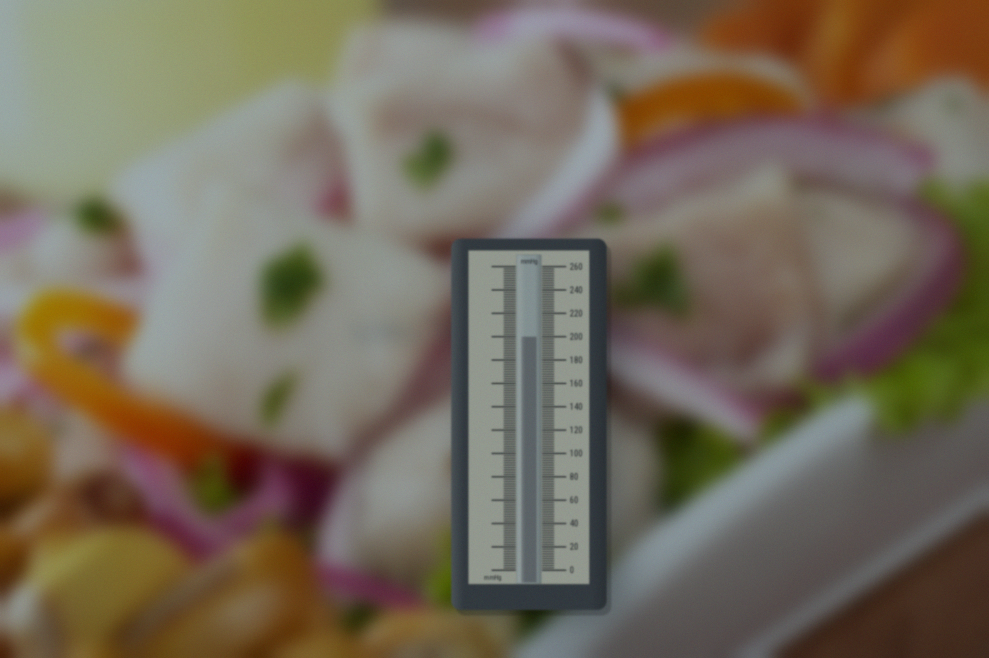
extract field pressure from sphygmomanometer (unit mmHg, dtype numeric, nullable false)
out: 200 mmHg
